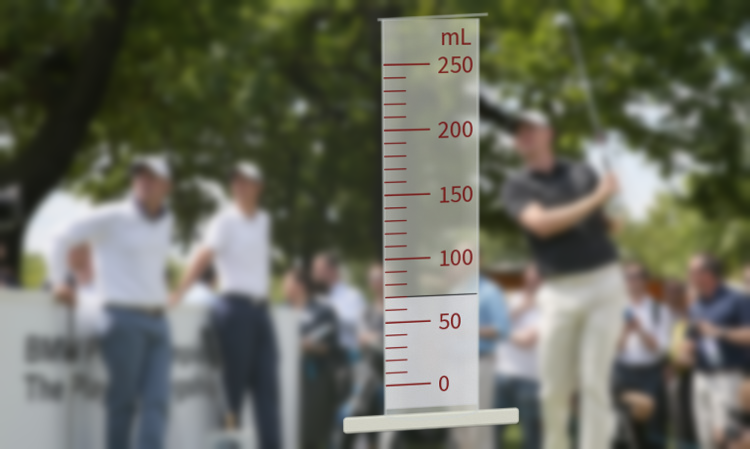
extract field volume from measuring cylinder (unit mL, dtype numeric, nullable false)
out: 70 mL
